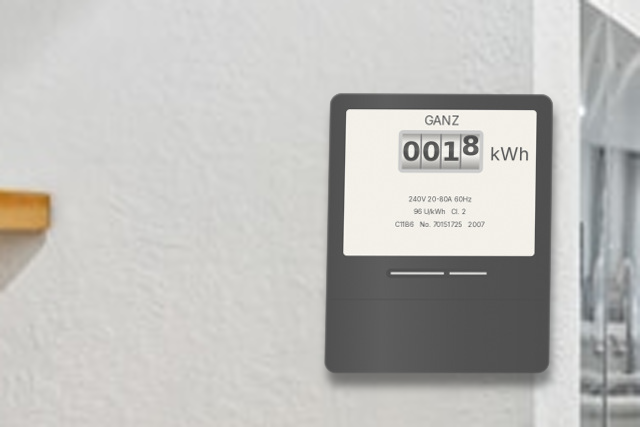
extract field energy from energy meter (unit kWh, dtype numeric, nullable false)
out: 18 kWh
